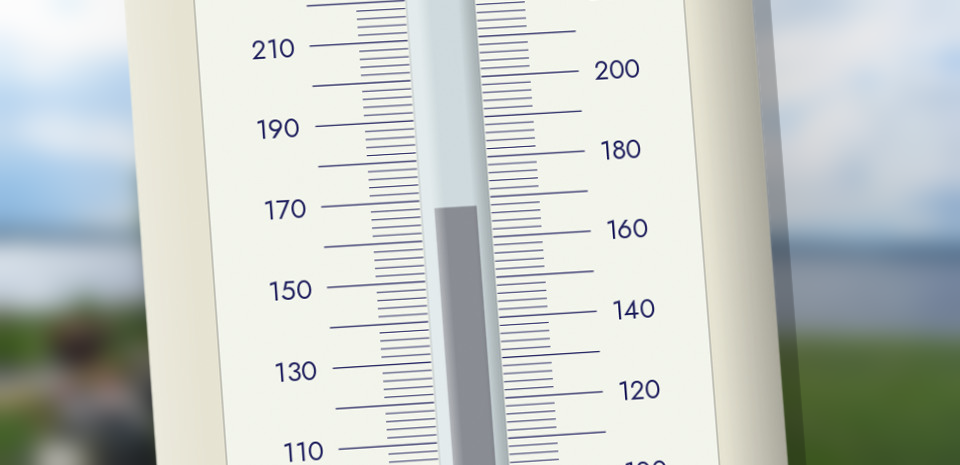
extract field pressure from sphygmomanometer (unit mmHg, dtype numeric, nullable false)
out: 168 mmHg
